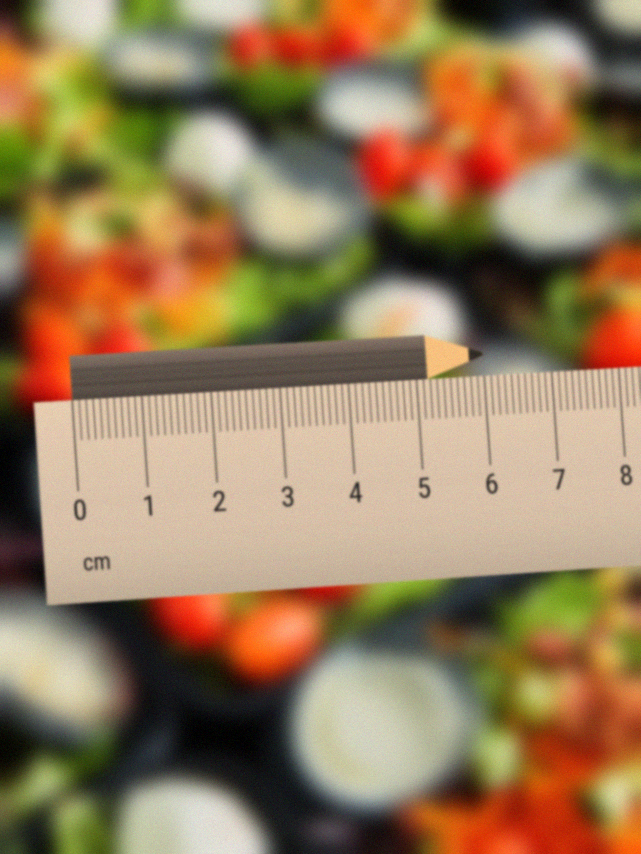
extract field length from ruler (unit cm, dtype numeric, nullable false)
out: 6 cm
